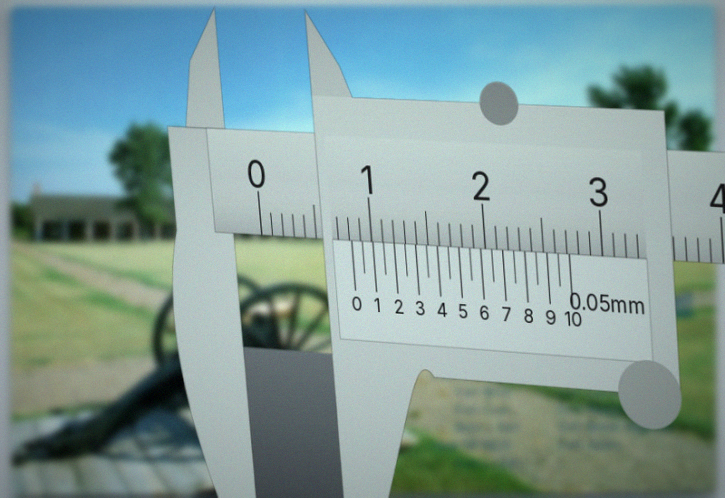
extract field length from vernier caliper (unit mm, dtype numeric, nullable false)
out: 8.2 mm
